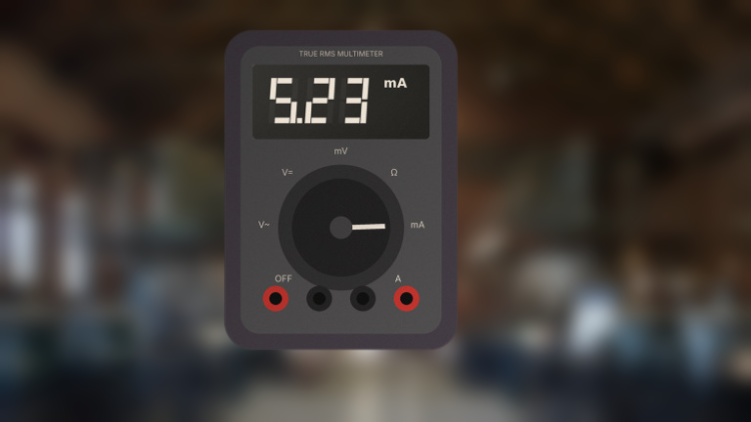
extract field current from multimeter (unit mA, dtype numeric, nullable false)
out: 5.23 mA
